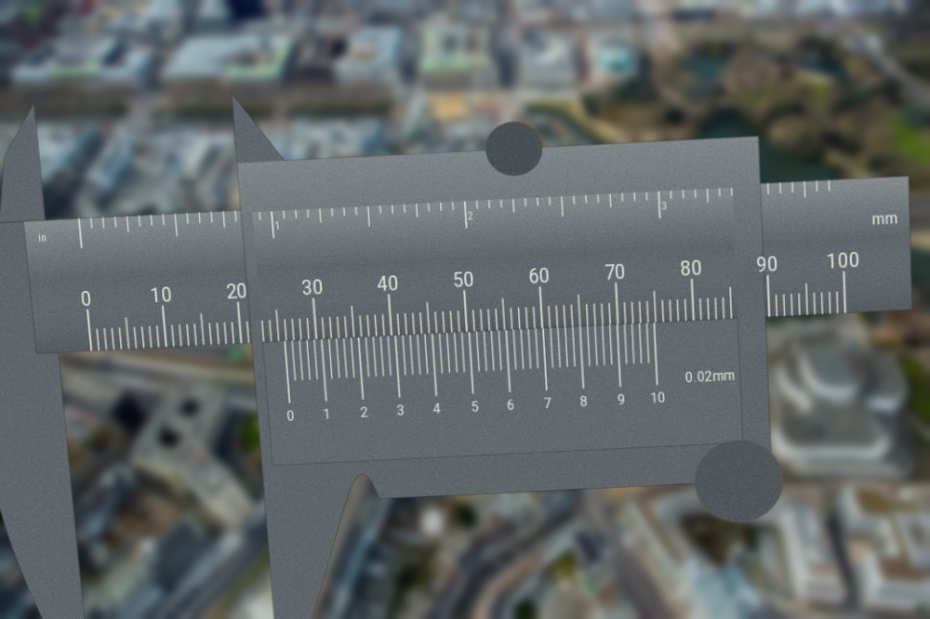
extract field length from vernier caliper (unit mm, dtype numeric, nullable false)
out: 25.8 mm
